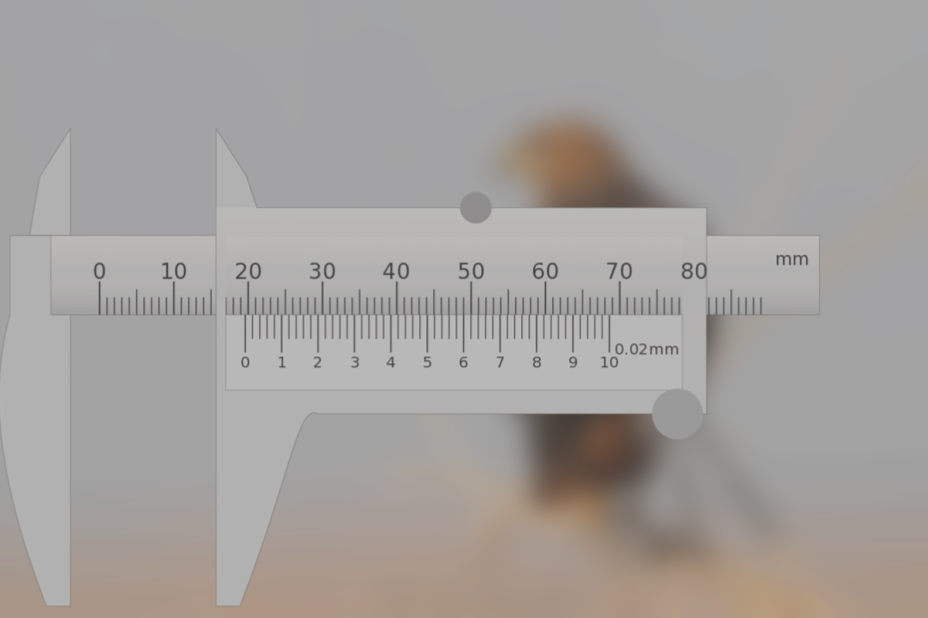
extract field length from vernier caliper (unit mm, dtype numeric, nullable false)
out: 19.6 mm
